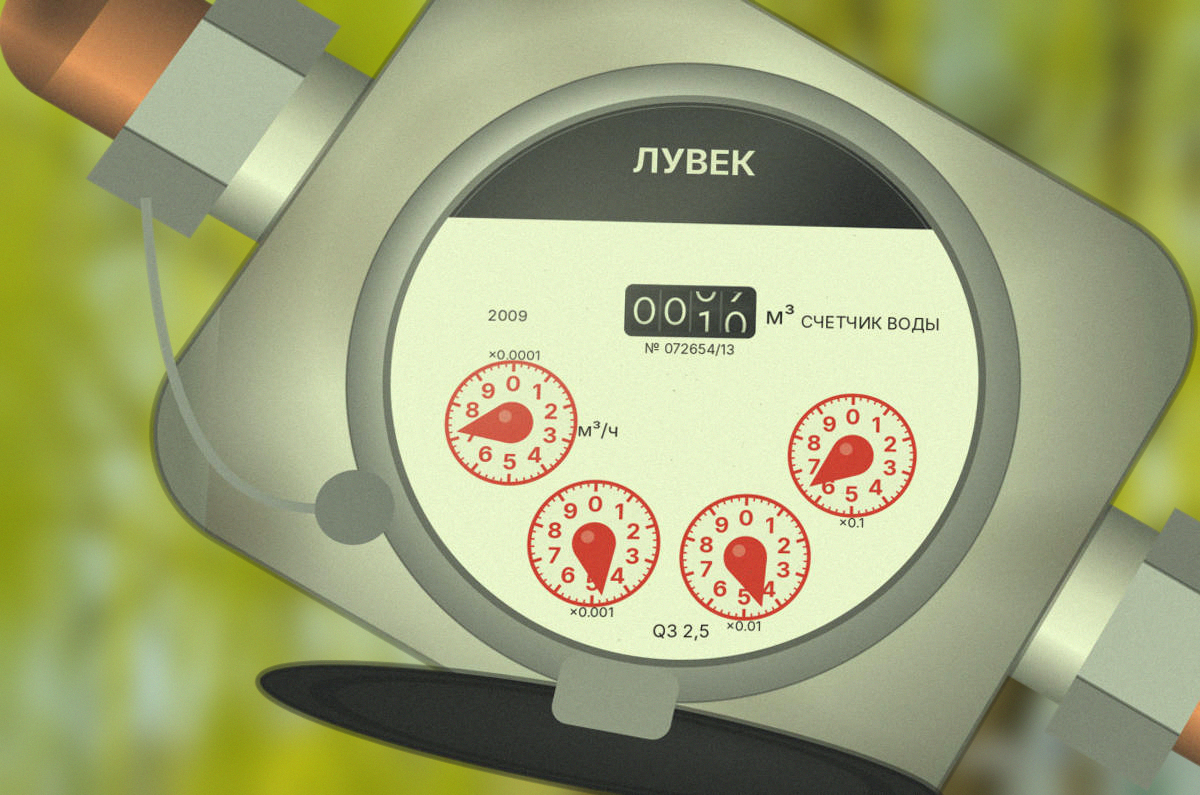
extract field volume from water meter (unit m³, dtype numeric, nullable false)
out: 9.6447 m³
